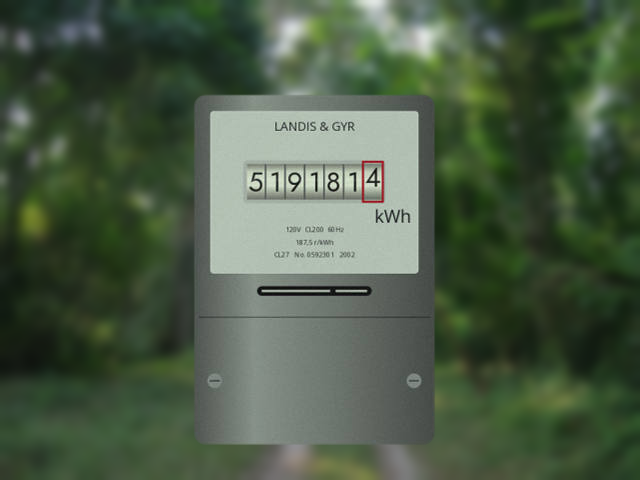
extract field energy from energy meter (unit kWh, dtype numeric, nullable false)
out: 519181.4 kWh
